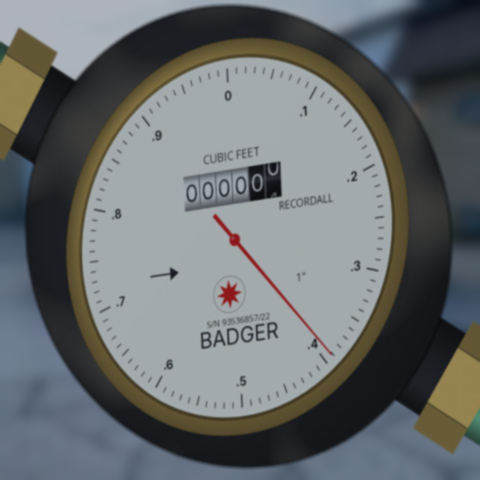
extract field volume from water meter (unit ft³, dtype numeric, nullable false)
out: 0.39 ft³
